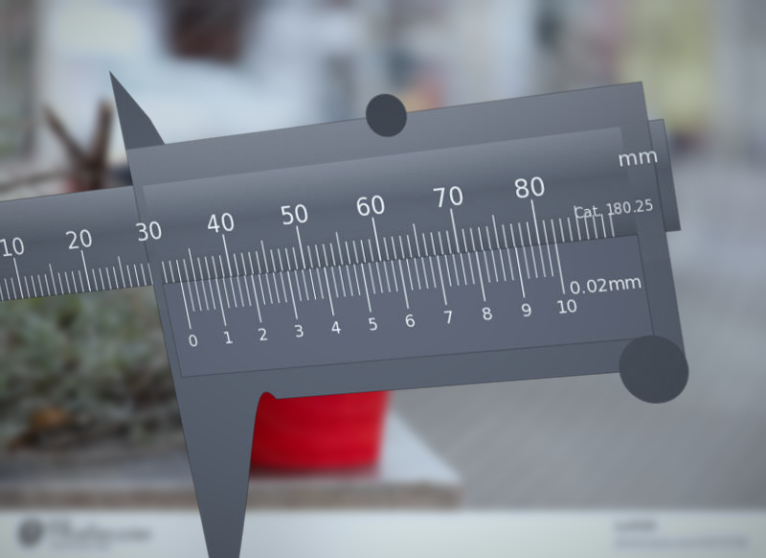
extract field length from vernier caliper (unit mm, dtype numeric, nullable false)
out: 33.0 mm
